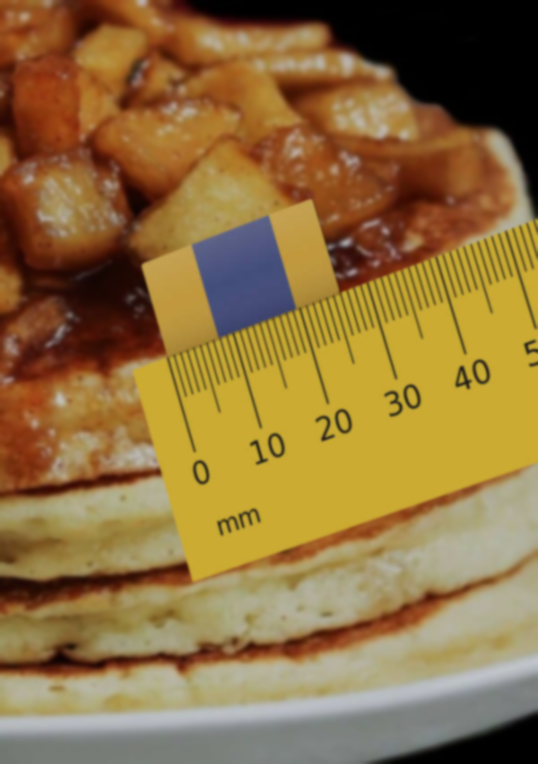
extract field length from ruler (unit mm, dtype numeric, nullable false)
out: 26 mm
